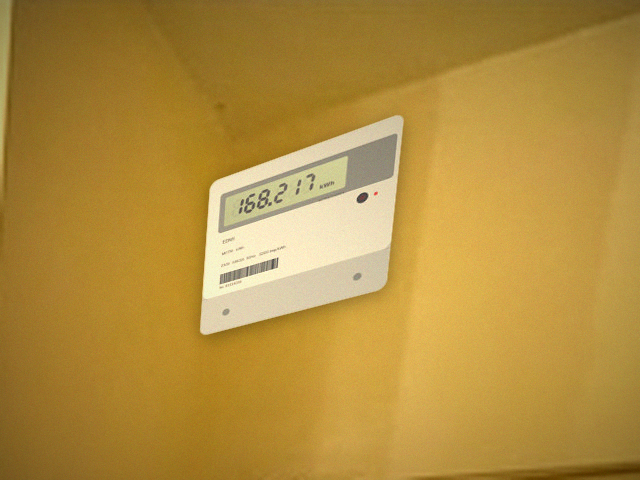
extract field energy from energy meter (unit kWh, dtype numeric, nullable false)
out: 168.217 kWh
